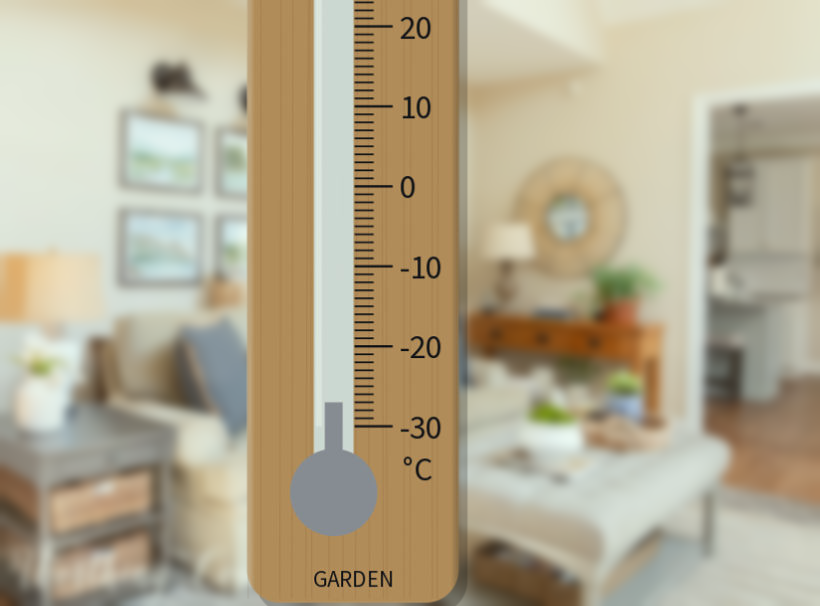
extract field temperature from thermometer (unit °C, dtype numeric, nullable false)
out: -27 °C
